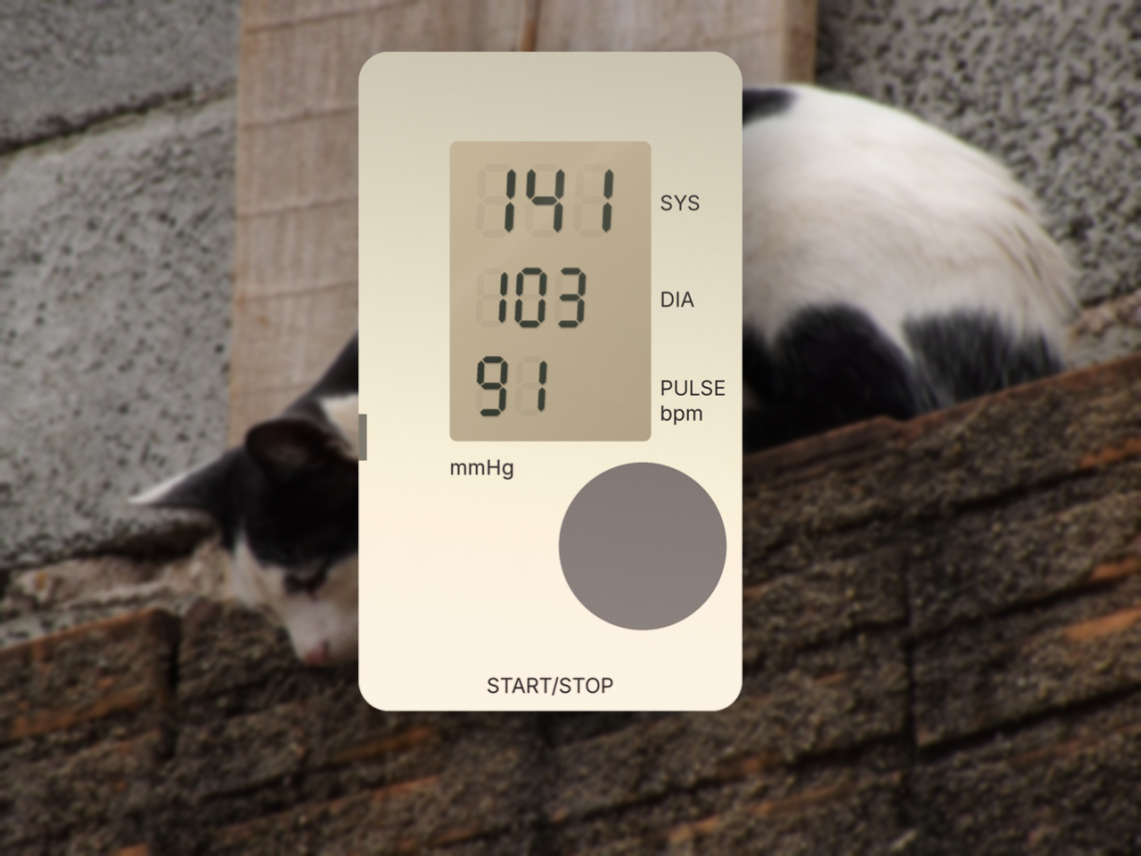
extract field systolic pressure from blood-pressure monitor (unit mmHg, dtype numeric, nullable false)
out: 141 mmHg
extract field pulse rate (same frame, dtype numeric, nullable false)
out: 91 bpm
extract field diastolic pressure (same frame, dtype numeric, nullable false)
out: 103 mmHg
